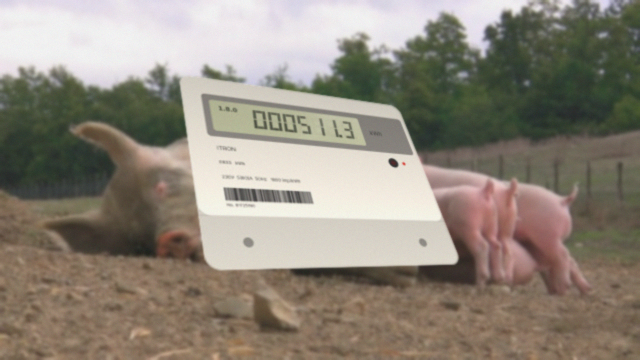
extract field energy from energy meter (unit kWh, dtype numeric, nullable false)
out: 511.3 kWh
